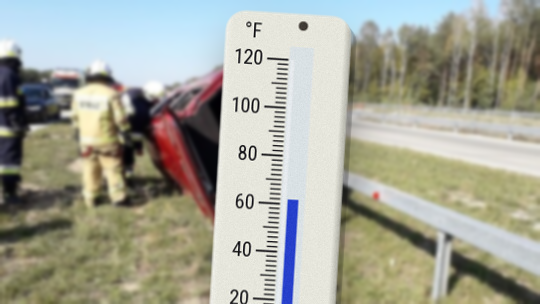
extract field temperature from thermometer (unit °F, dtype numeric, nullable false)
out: 62 °F
